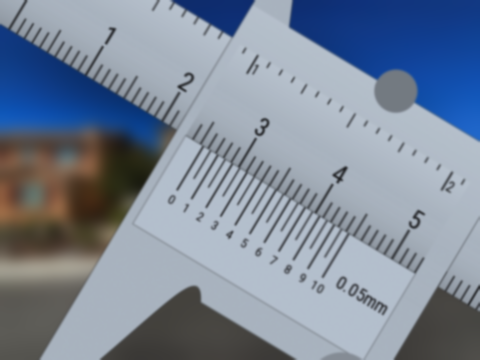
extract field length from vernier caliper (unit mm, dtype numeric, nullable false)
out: 25.4 mm
